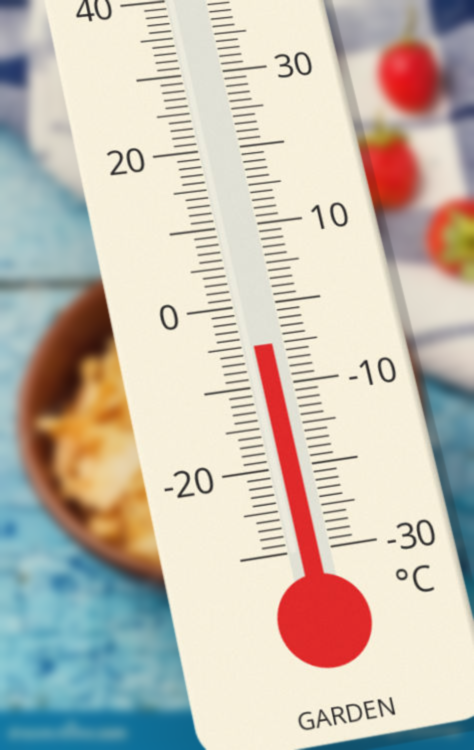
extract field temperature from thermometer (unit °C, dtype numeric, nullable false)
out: -5 °C
